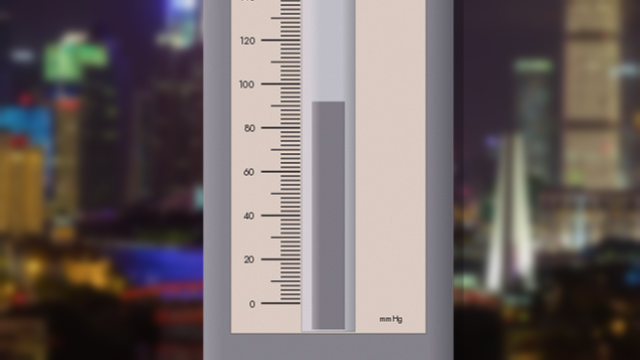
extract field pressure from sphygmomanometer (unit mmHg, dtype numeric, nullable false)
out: 92 mmHg
